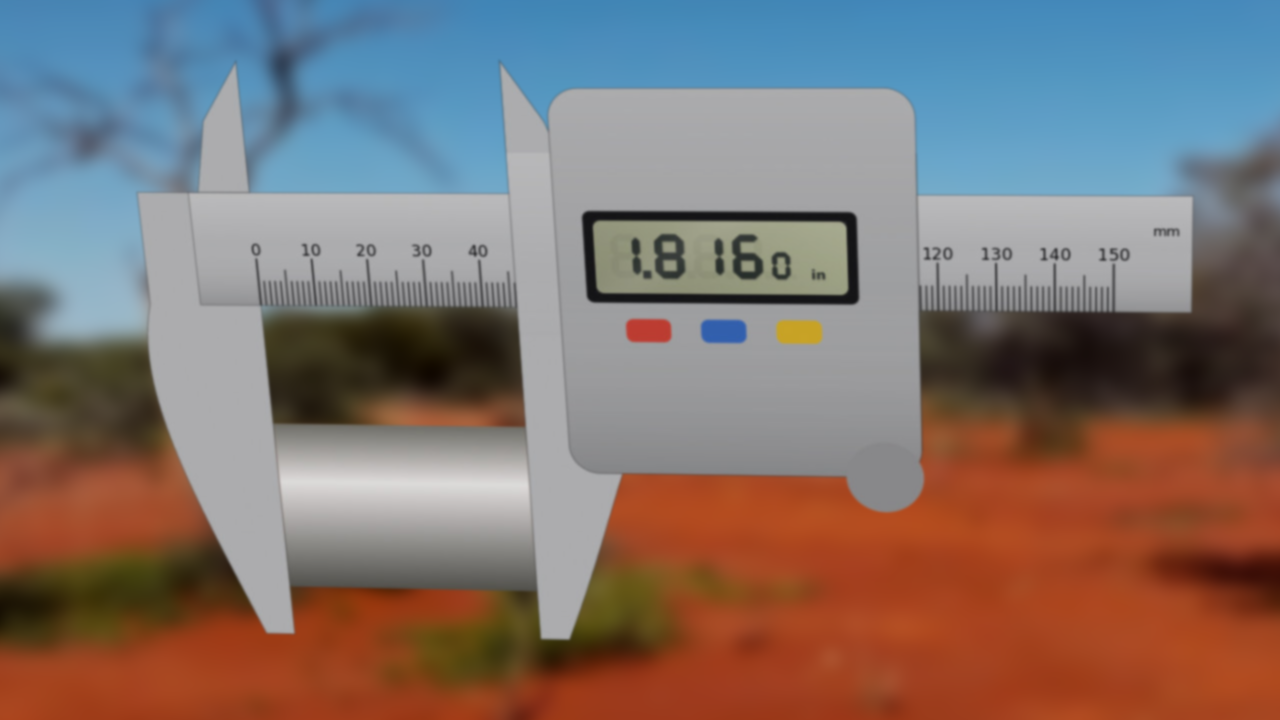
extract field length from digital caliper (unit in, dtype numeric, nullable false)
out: 1.8160 in
